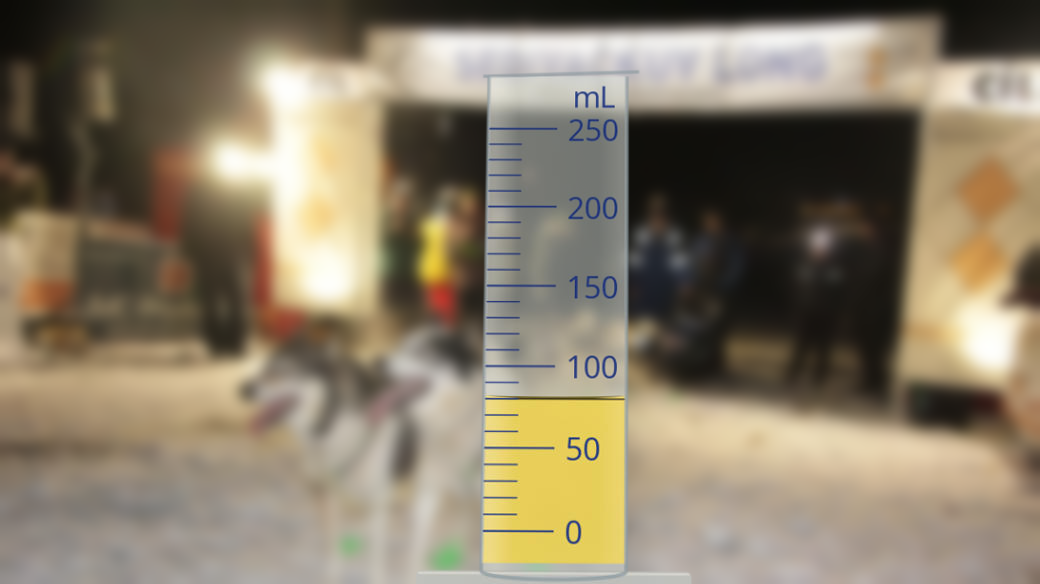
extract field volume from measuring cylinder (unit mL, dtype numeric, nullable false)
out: 80 mL
